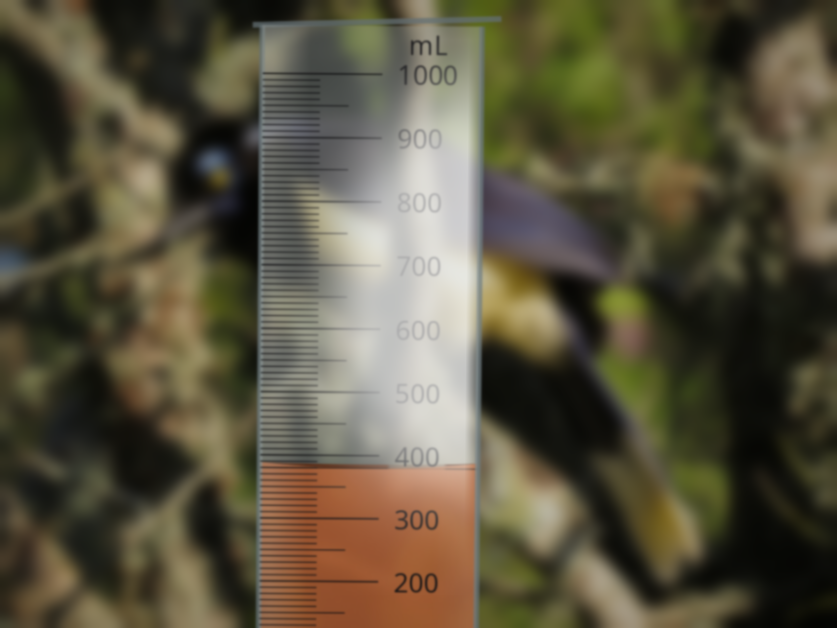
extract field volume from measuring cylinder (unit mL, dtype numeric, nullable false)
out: 380 mL
